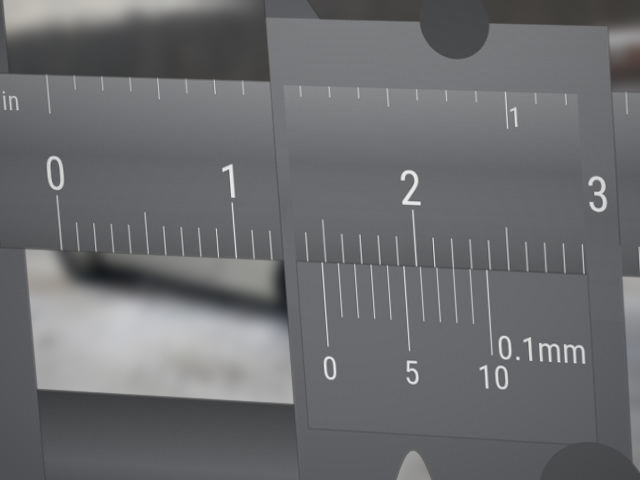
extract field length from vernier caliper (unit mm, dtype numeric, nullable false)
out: 14.8 mm
